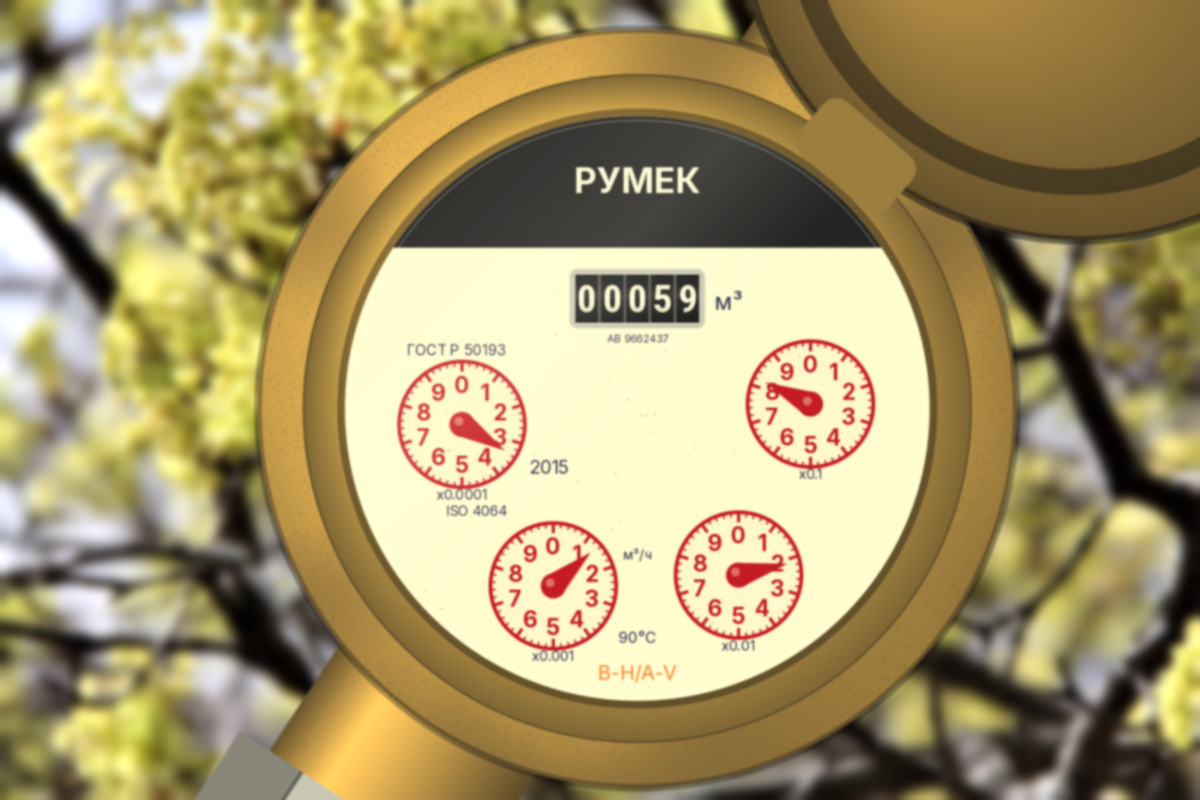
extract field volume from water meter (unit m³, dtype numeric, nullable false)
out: 59.8213 m³
